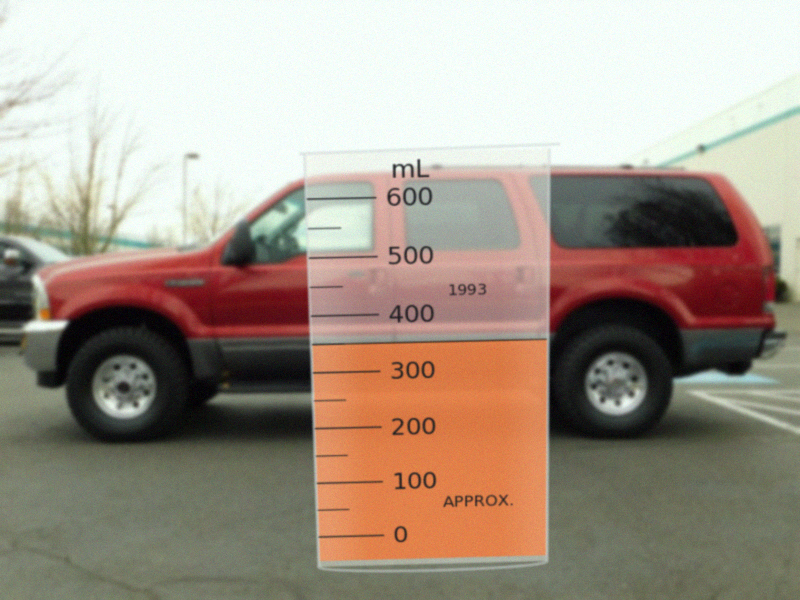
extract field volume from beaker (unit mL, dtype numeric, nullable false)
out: 350 mL
